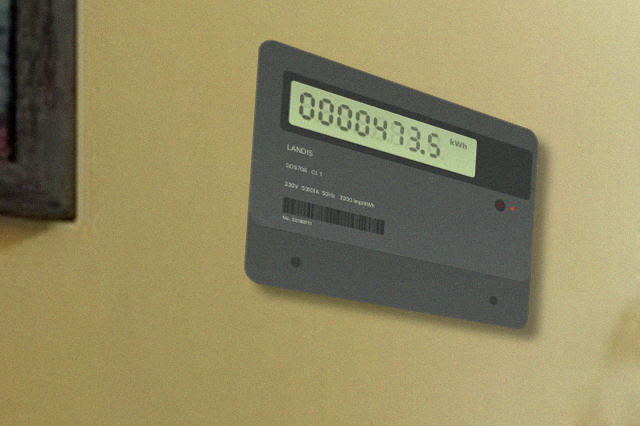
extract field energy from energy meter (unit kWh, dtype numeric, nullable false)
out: 473.5 kWh
